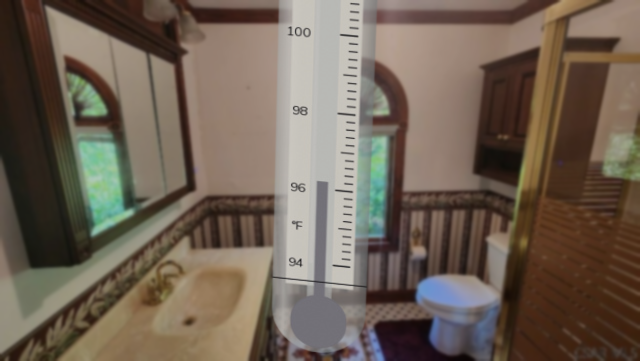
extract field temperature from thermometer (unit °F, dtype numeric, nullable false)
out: 96.2 °F
